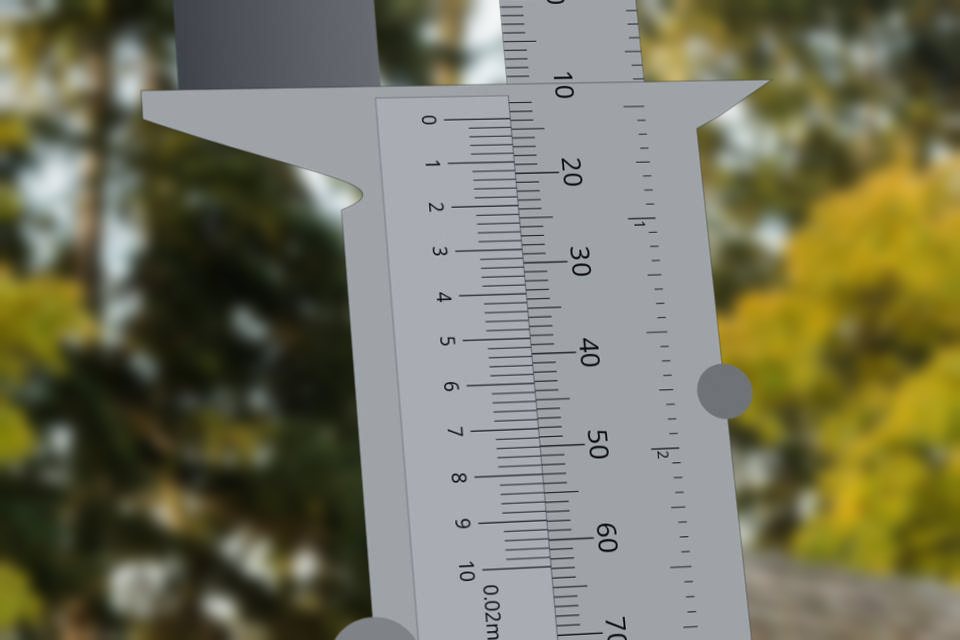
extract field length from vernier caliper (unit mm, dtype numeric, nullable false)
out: 13.8 mm
